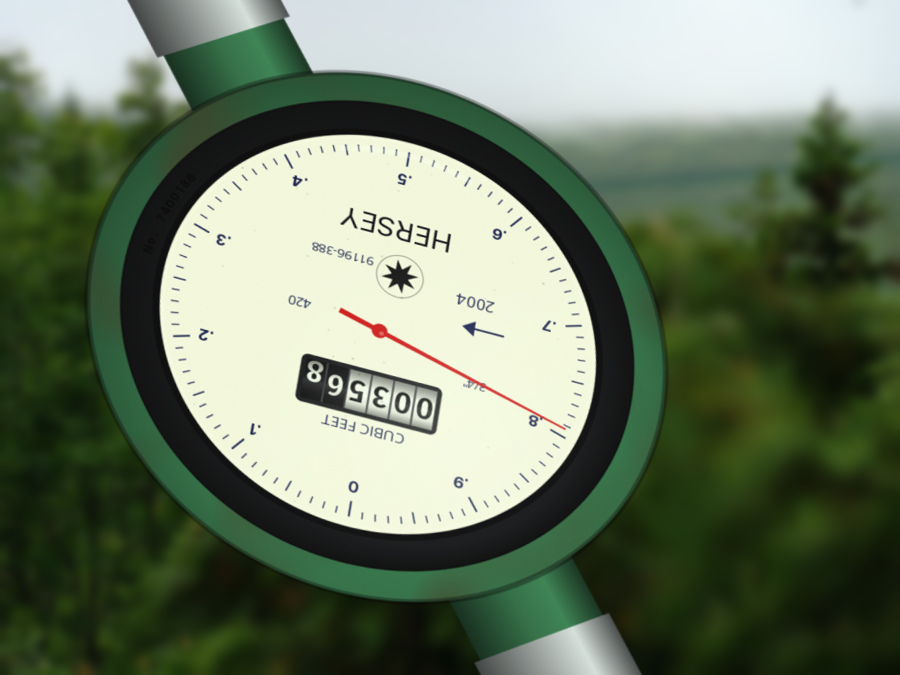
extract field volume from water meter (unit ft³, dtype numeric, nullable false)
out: 3567.79 ft³
